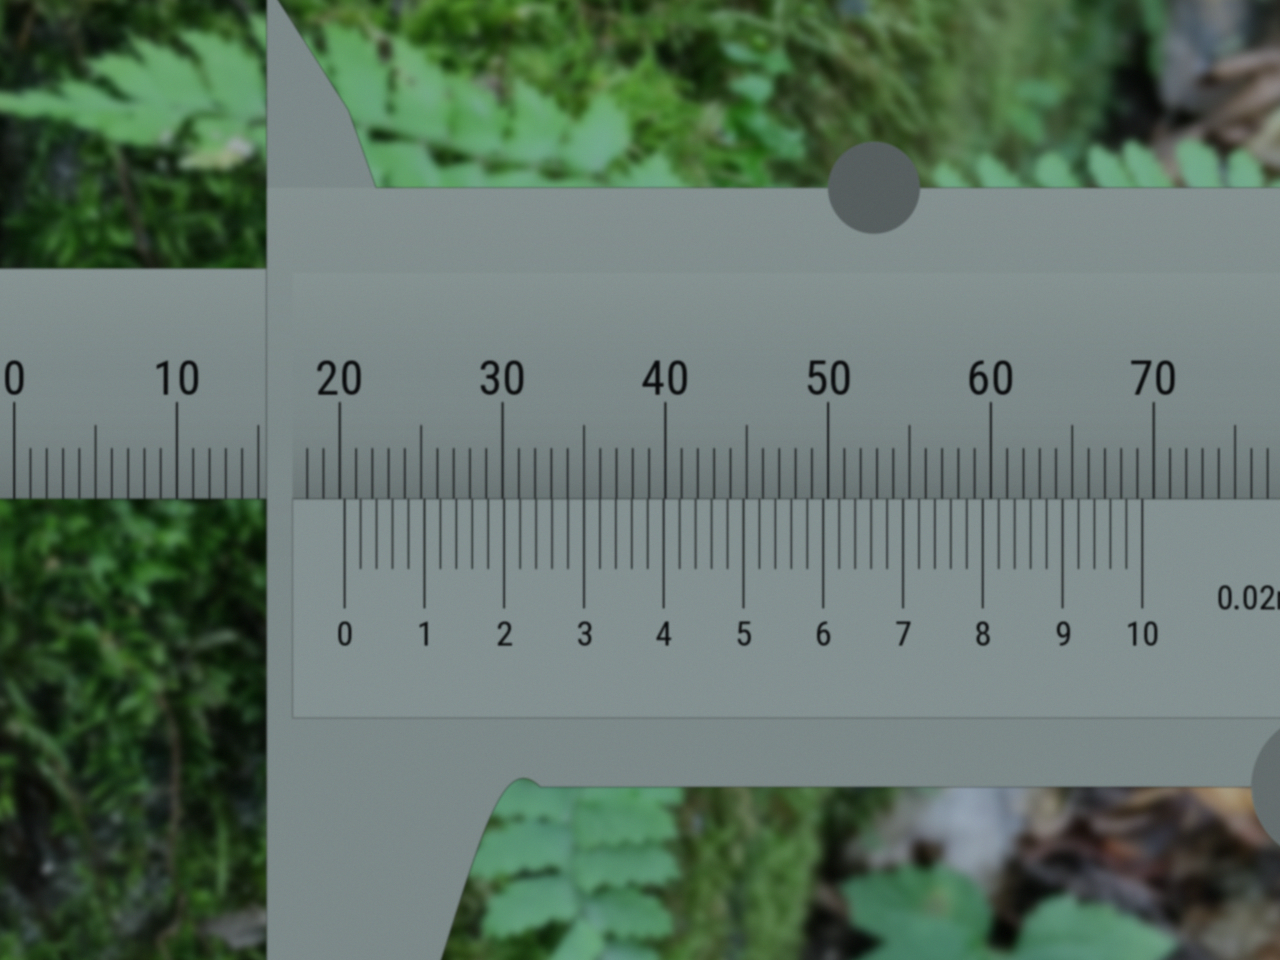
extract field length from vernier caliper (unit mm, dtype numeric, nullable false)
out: 20.3 mm
